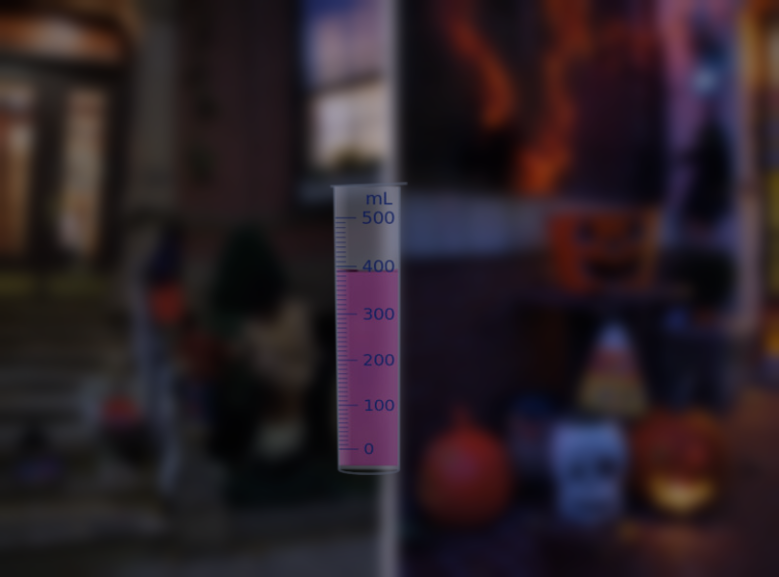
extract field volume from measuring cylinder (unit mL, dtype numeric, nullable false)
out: 390 mL
